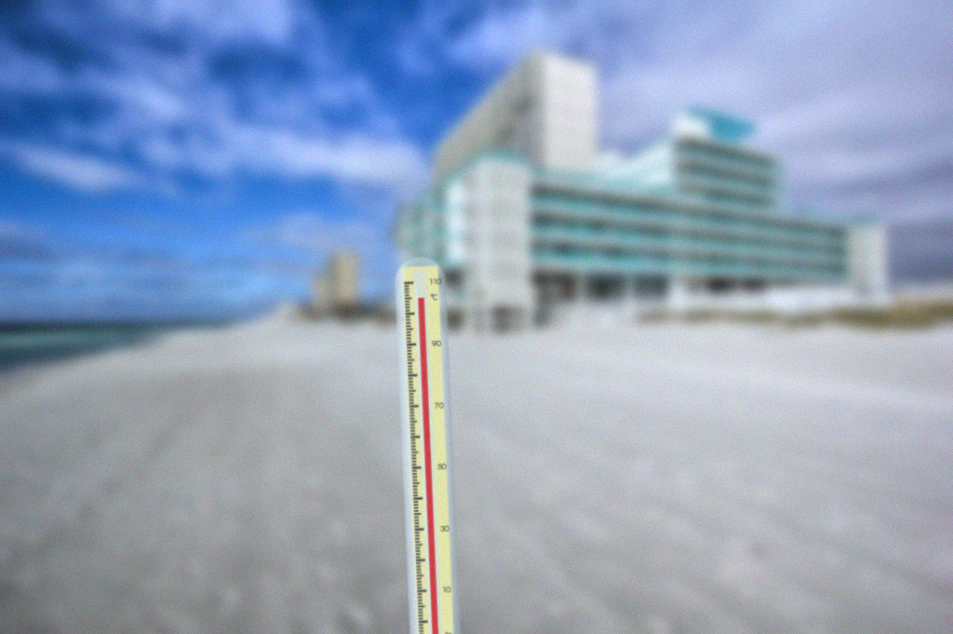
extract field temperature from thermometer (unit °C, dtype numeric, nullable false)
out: 105 °C
